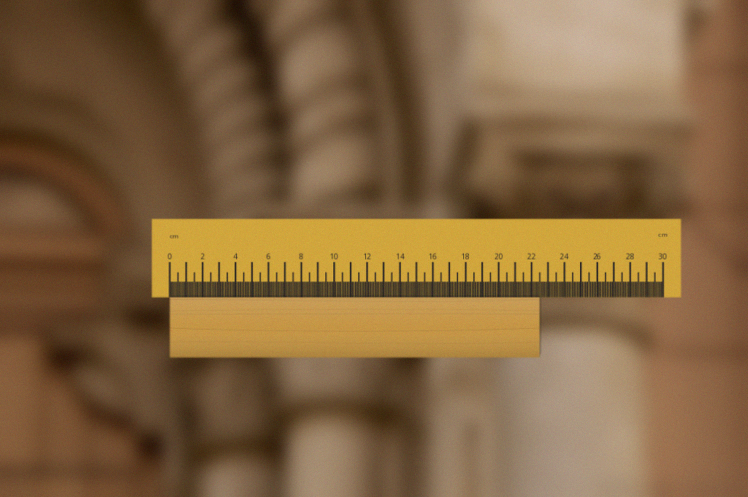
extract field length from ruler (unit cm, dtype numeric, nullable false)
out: 22.5 cm
